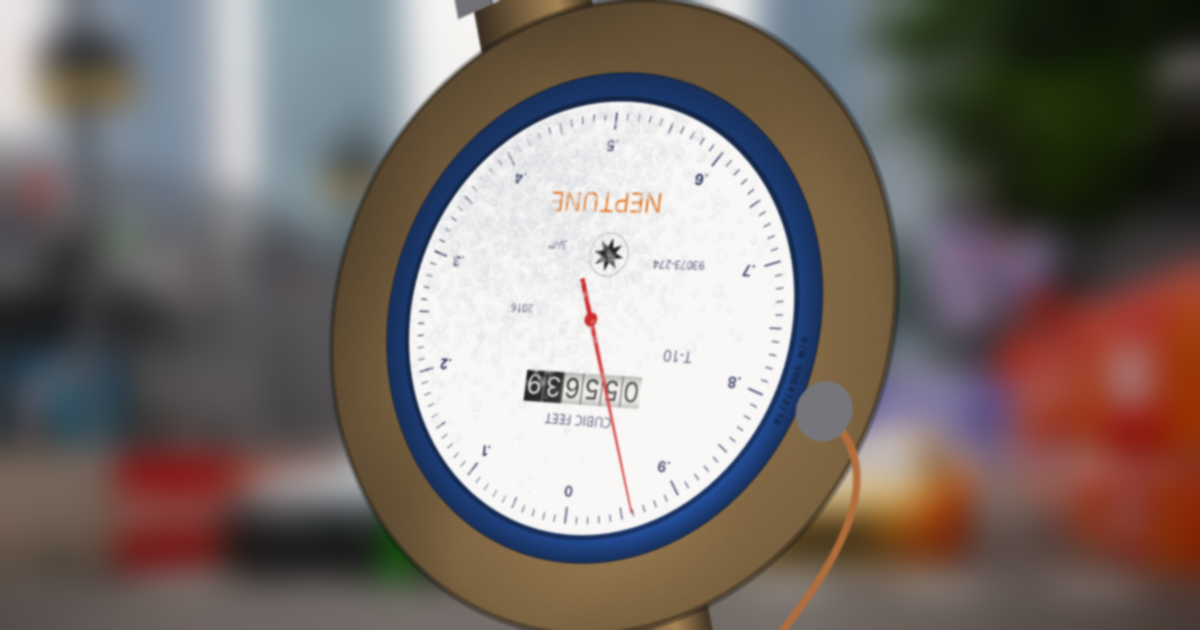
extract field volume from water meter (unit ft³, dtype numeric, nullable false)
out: 55638.94 ft³
